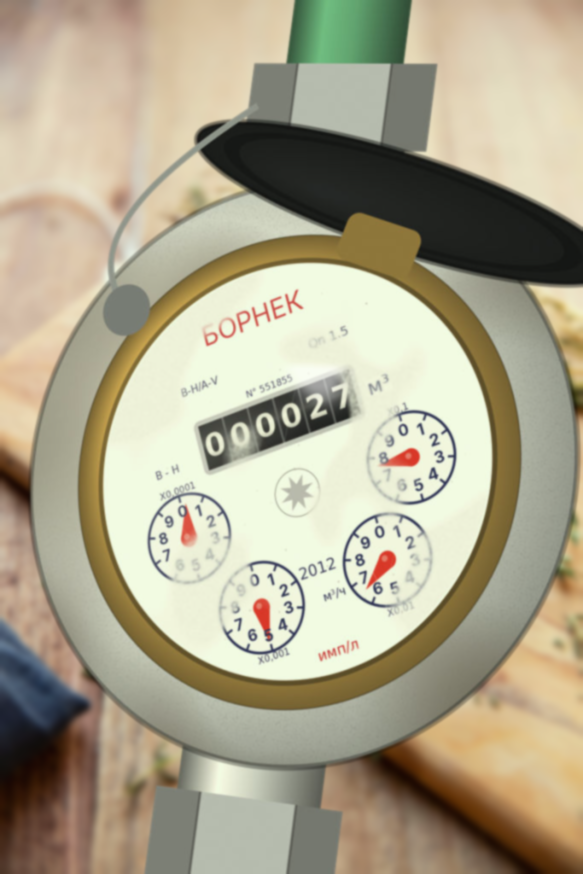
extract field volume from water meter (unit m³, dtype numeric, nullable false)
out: 27.7650 m³
